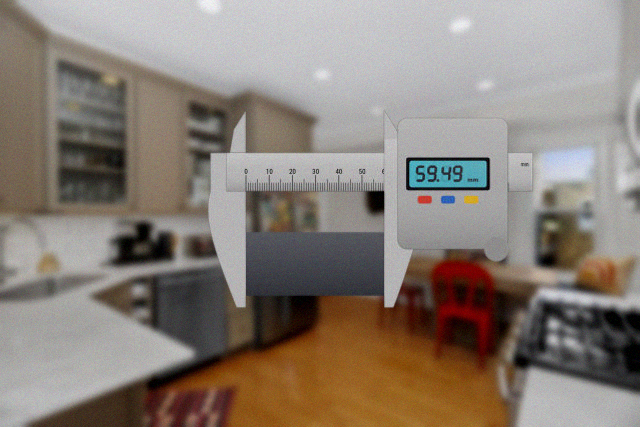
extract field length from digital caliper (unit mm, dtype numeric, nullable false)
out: 59.49 mm
